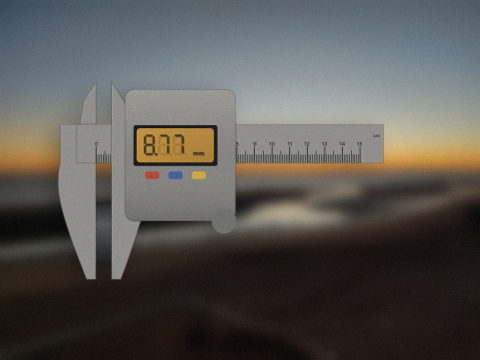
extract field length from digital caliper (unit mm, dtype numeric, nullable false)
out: 8.77 mm
